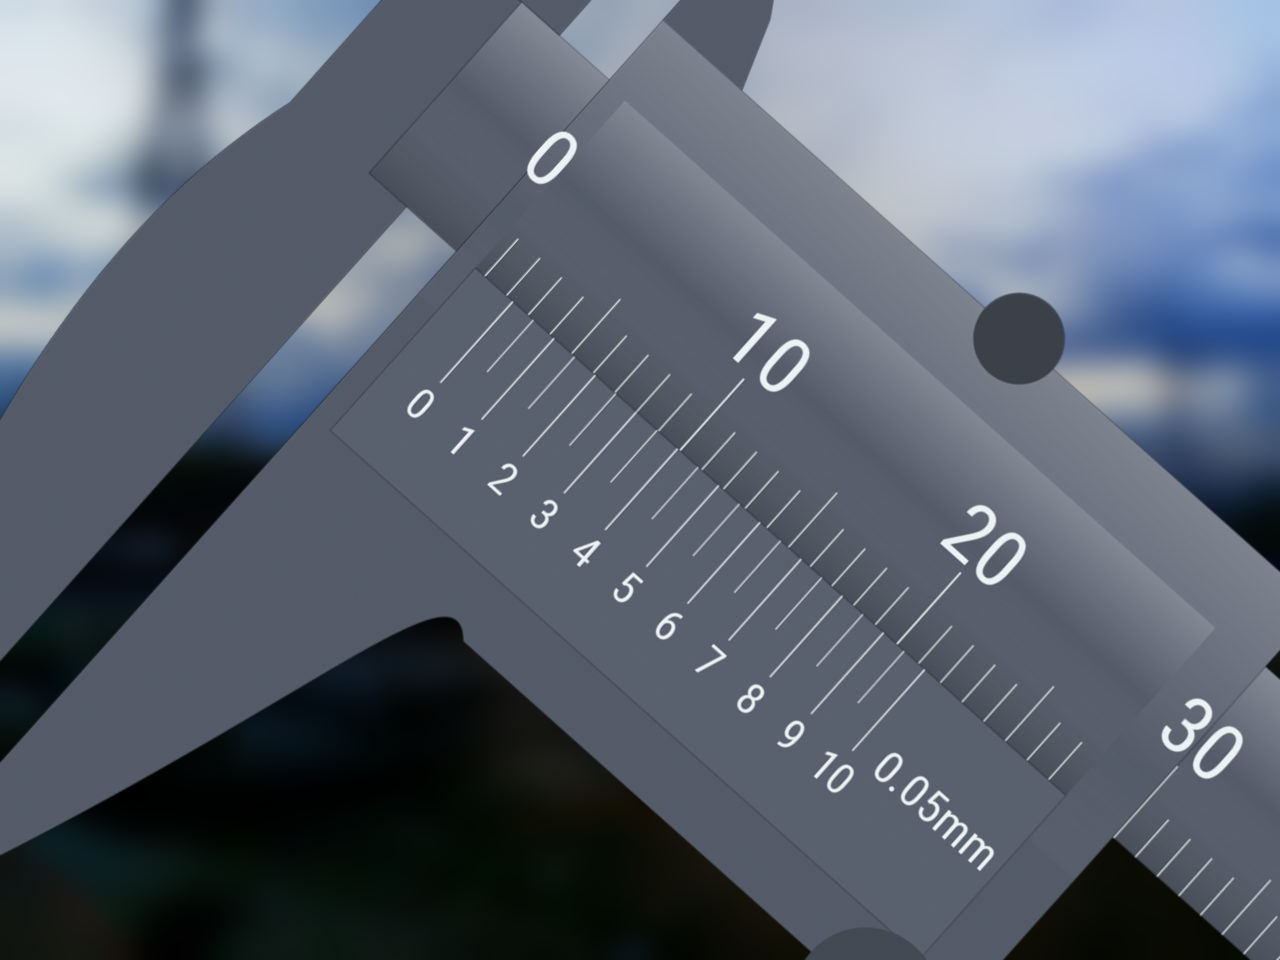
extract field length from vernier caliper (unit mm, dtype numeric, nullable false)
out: 2.30 mm
